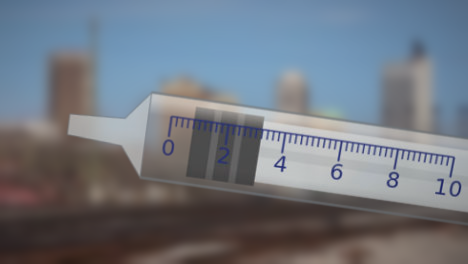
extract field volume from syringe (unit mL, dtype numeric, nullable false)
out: 0.8 mL
